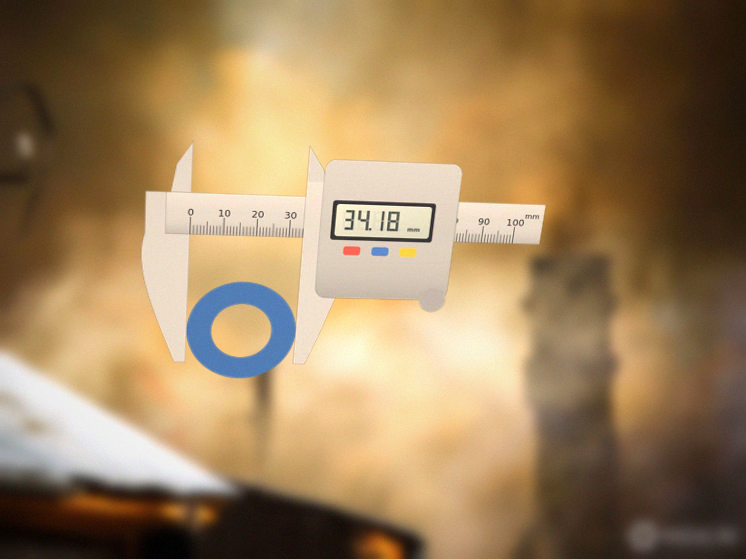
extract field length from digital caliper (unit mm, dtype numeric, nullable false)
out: 34.18 mm
